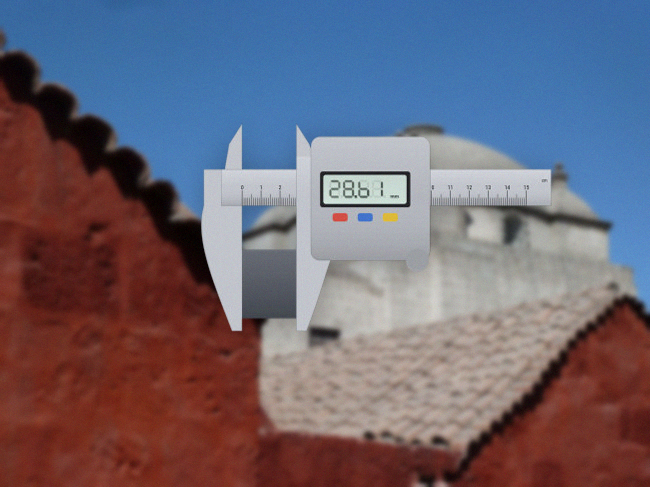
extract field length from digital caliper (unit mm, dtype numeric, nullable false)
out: 28.61 mm
